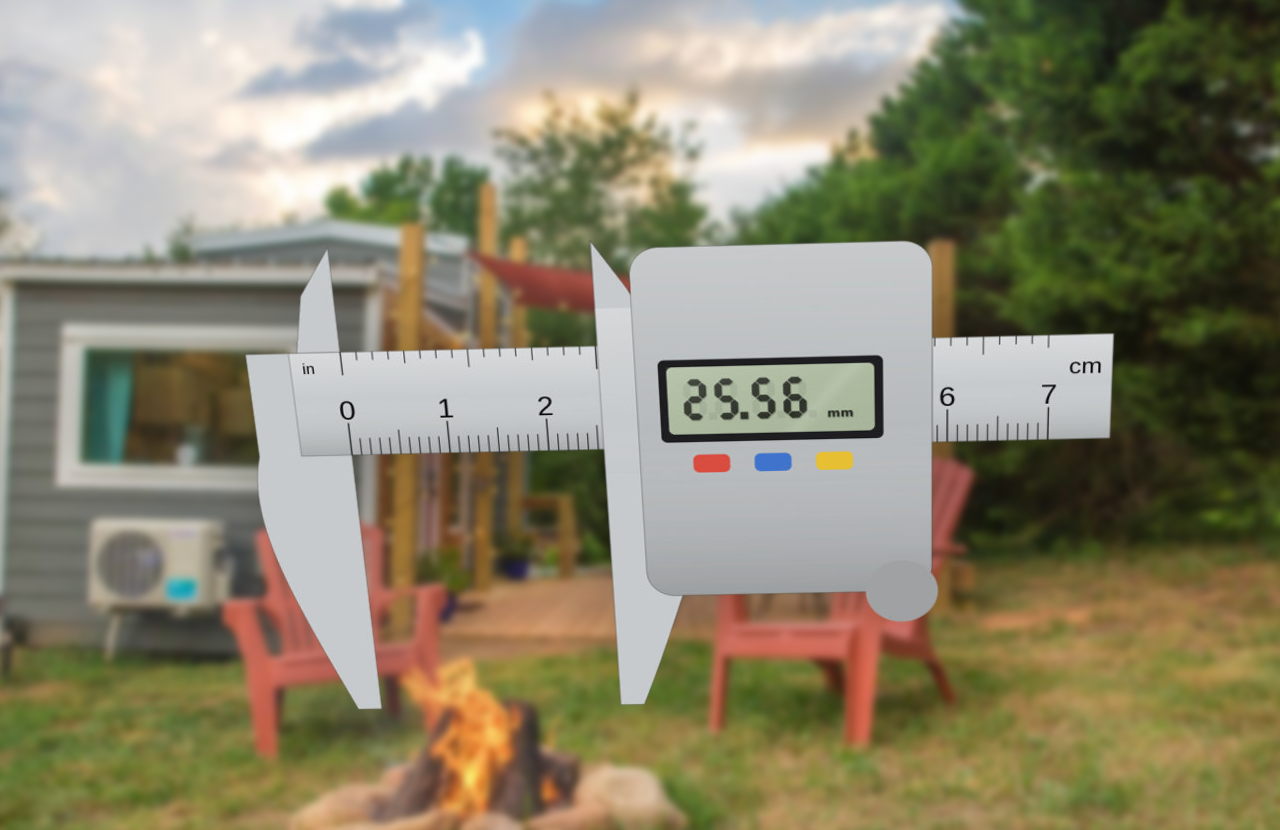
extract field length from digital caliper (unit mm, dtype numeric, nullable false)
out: 25.56 mm
